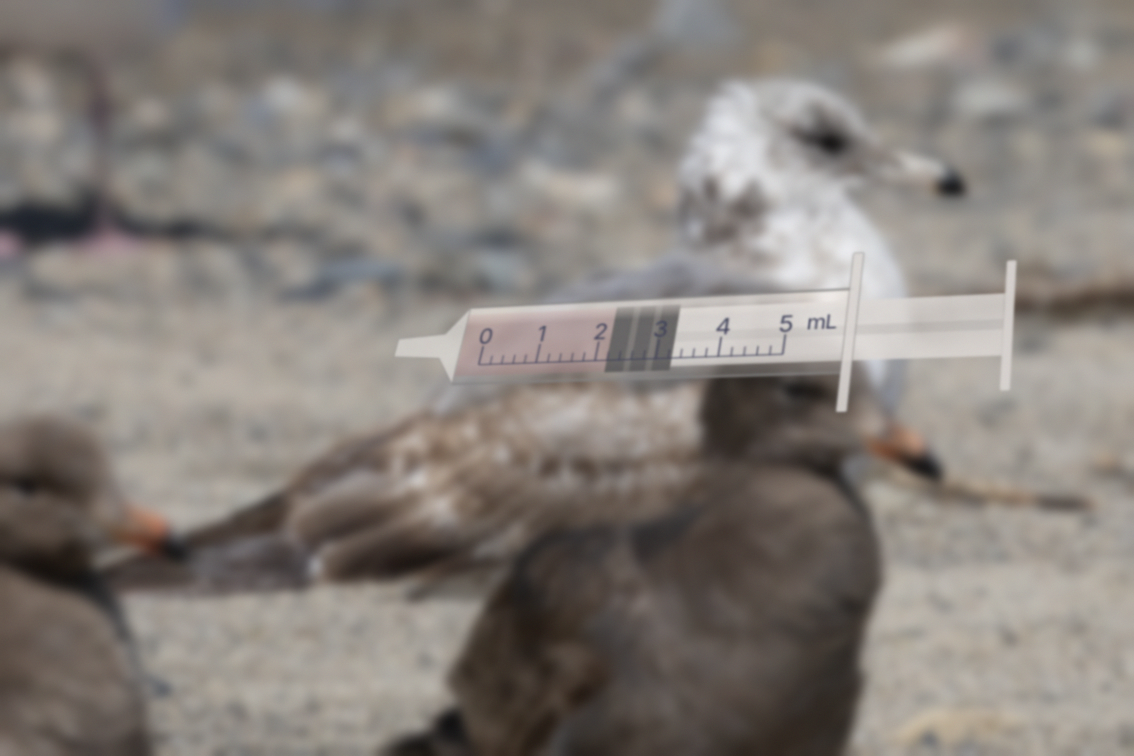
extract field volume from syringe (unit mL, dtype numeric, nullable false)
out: 2.2 mL
